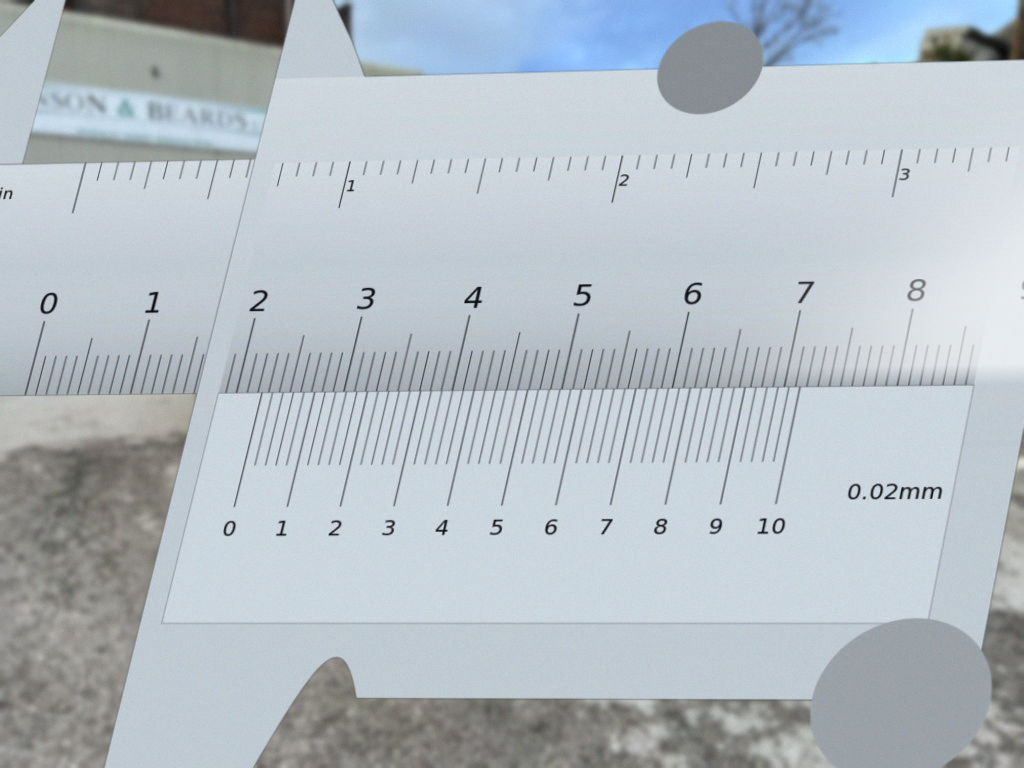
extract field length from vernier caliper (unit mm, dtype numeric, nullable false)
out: 22.4 mm
